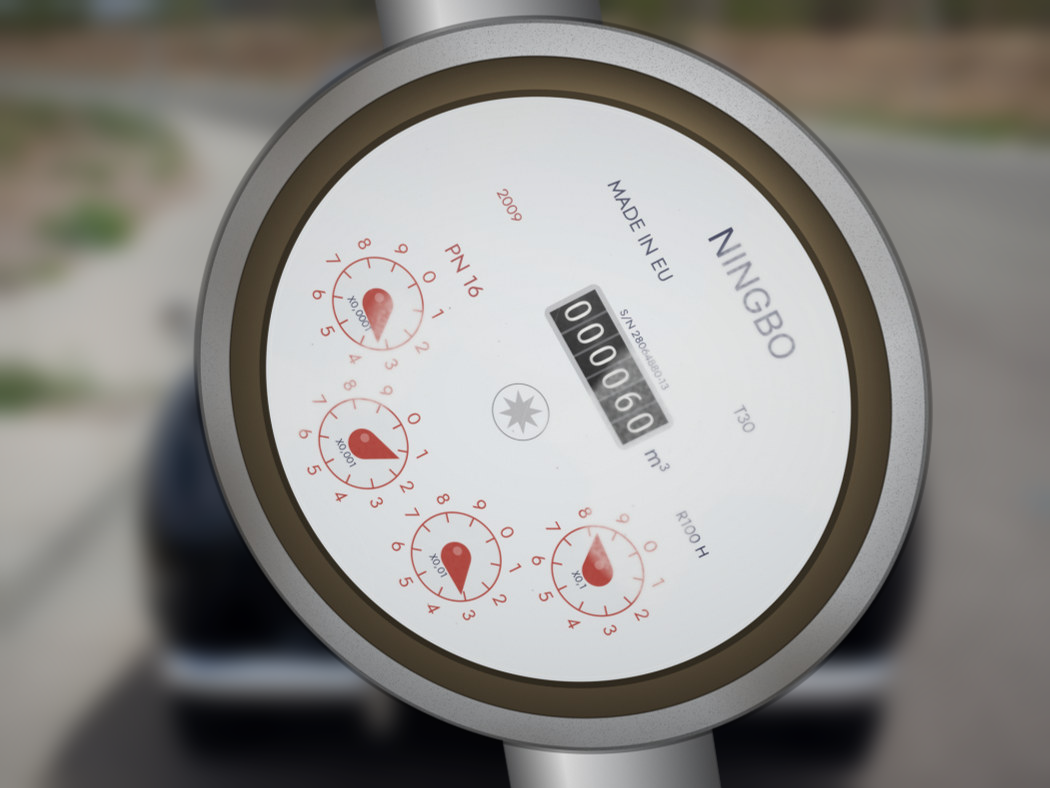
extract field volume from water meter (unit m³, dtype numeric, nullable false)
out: 60.8313 m³
